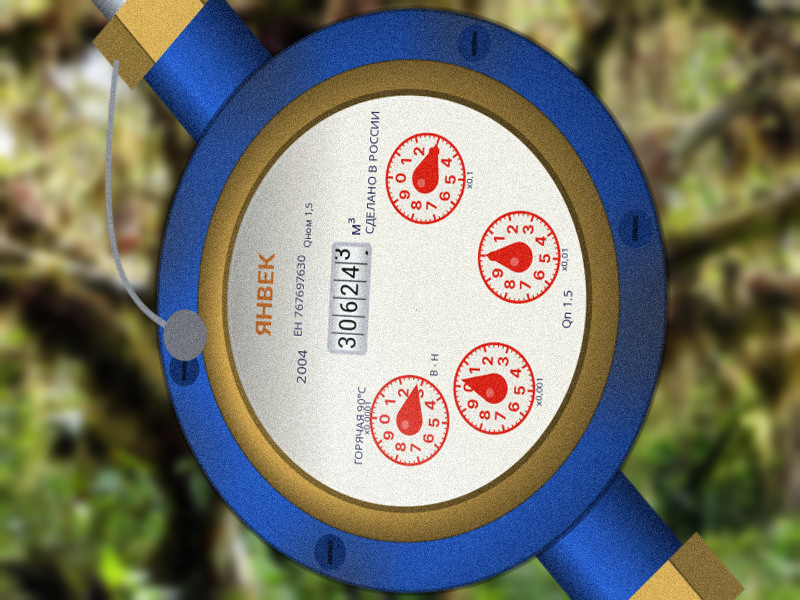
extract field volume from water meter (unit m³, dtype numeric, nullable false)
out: 306243.3002 m³
